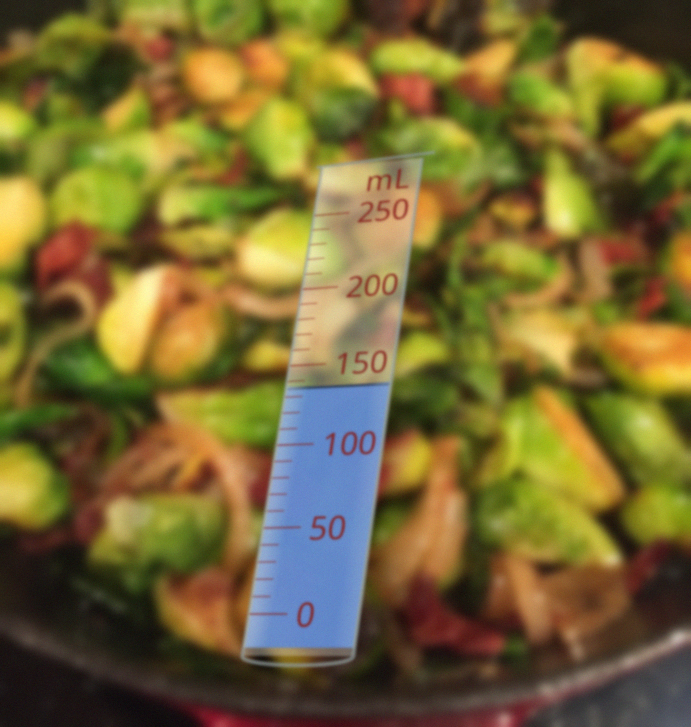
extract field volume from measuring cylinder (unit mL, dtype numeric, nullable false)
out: 135 mL
